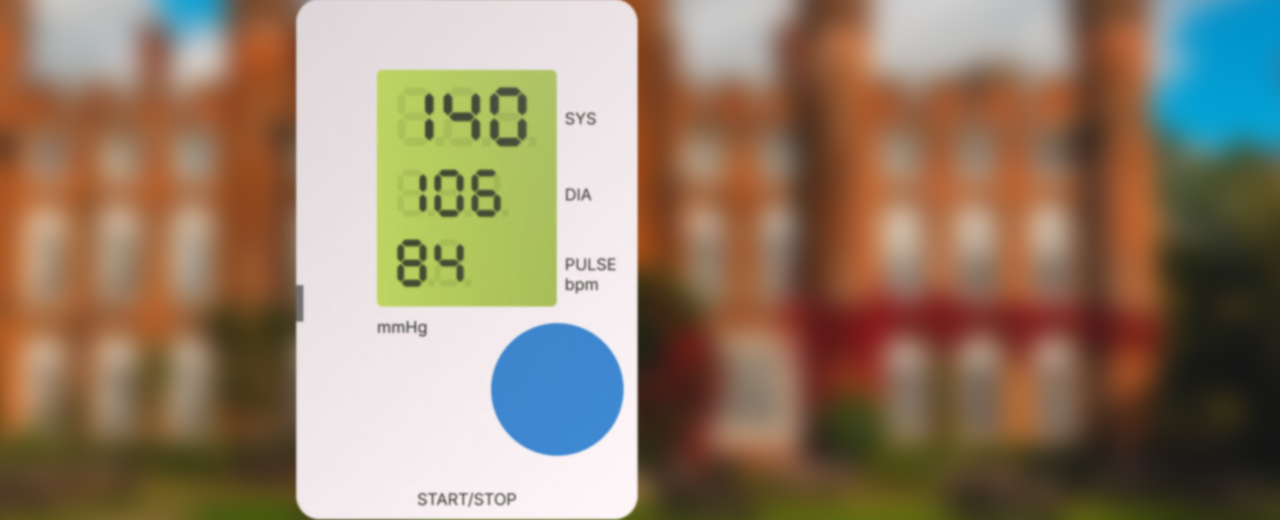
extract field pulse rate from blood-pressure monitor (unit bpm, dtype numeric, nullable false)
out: 84 bpm
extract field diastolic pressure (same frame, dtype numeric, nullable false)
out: 106 mmHg
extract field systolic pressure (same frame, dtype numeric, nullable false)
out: 140 mmHg
